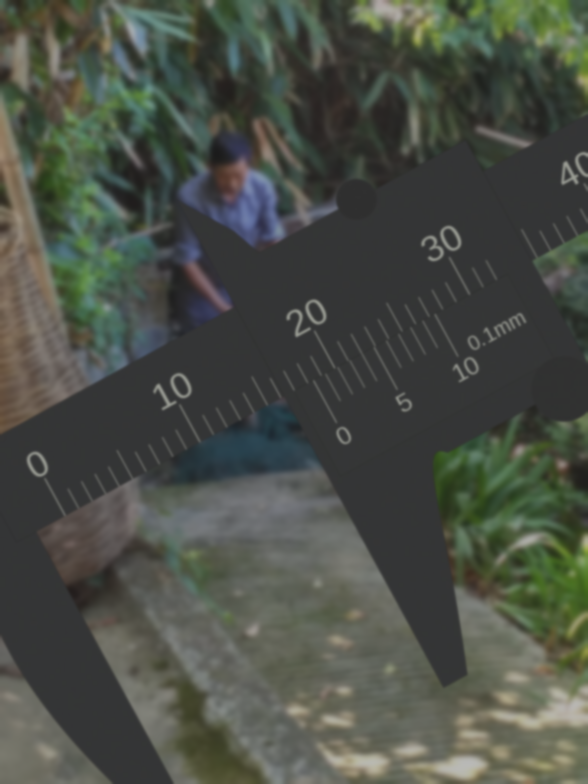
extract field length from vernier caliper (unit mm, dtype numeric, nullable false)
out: 18.4 mm
